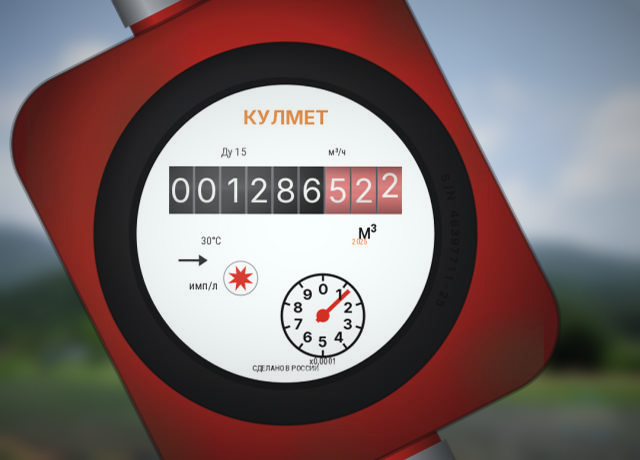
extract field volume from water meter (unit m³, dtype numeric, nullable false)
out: 1286.5221 m³
